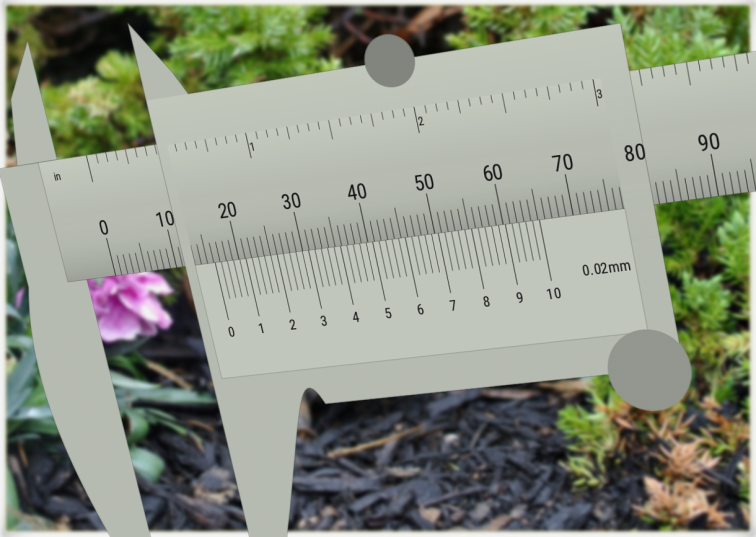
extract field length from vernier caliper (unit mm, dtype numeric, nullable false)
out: 16.2 mm
